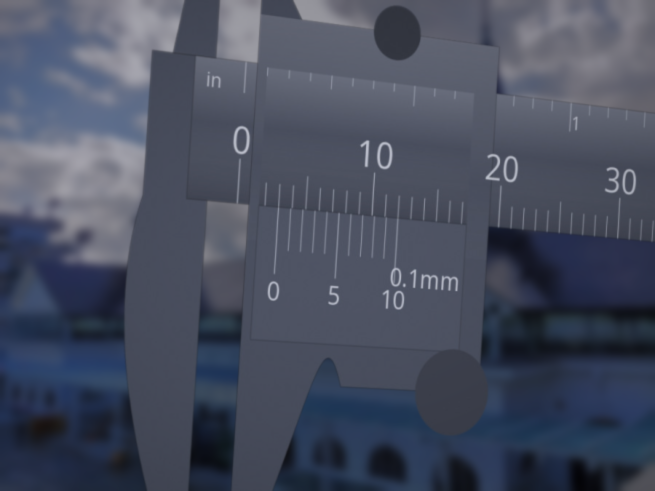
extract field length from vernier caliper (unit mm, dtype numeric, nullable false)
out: 3.0 mm
